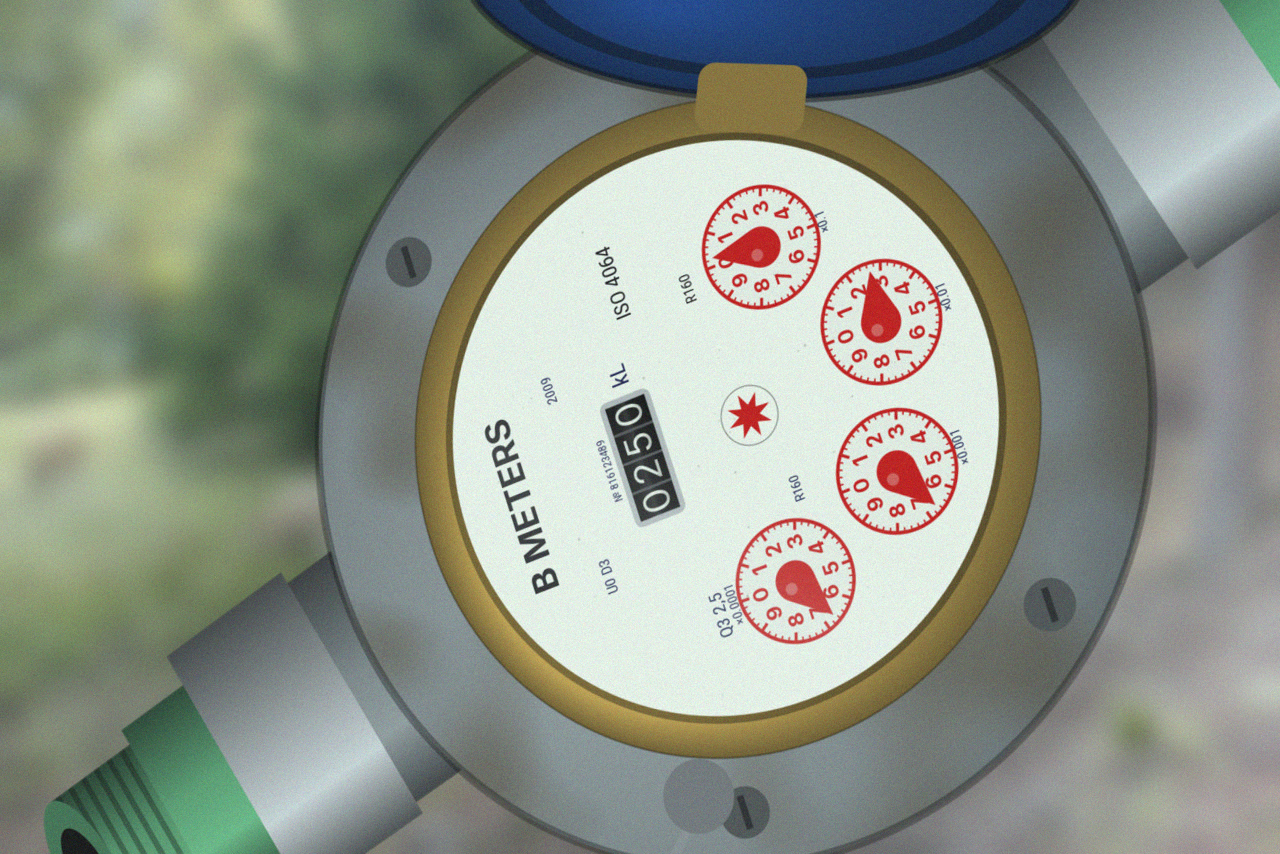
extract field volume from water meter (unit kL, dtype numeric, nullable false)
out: 250.0266 kL
